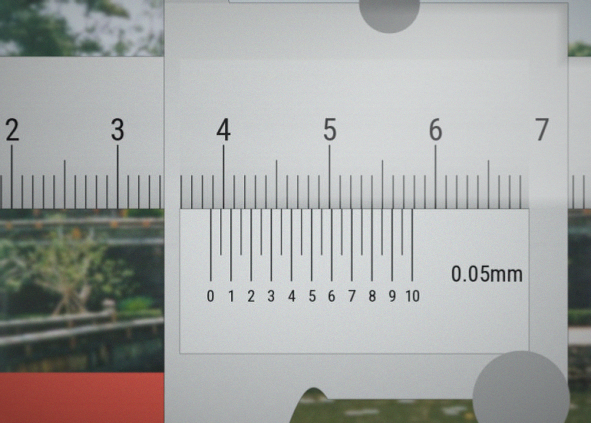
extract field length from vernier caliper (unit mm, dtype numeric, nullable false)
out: 38.8 mm
